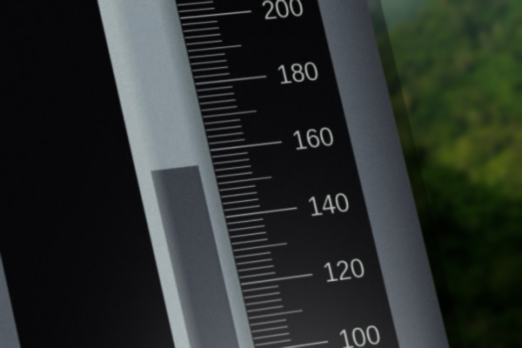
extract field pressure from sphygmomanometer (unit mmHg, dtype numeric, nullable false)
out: 156 mmHg
